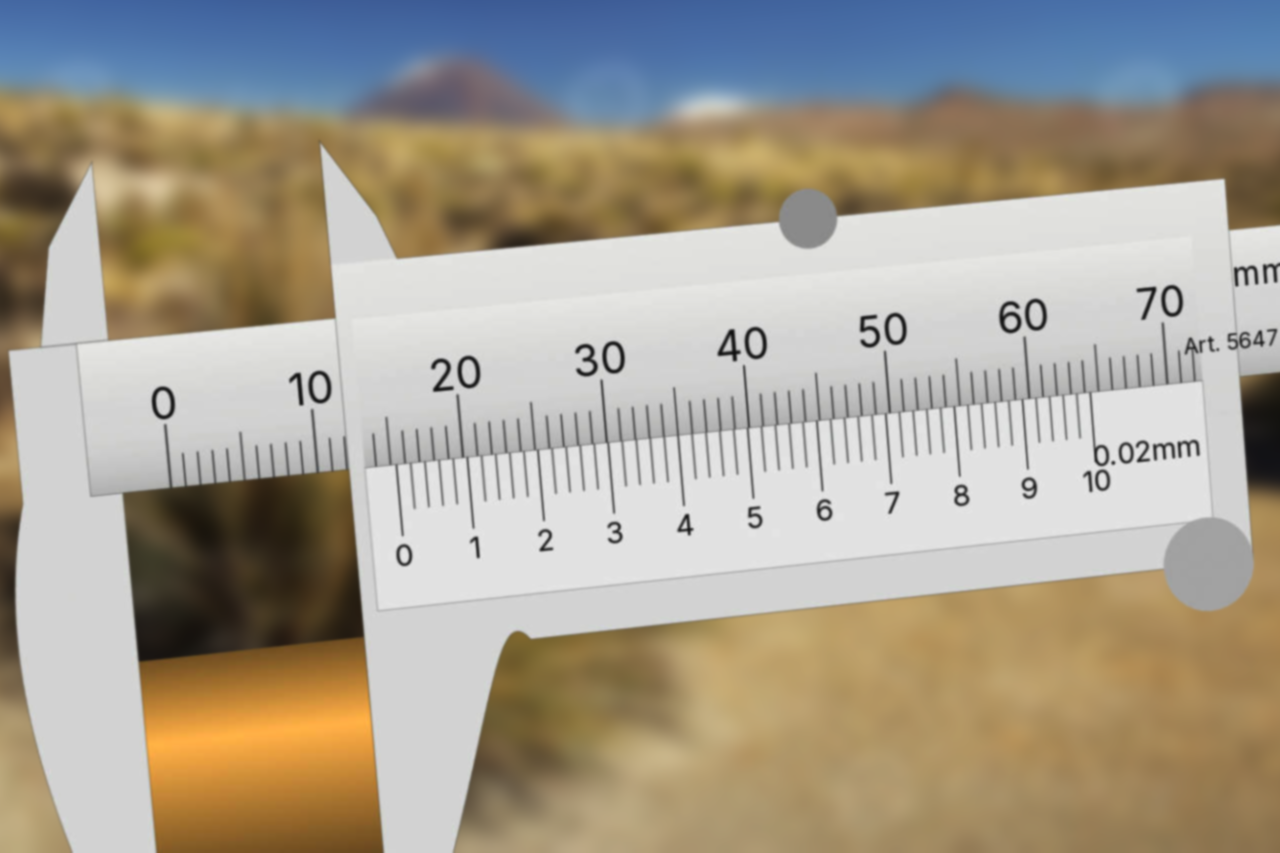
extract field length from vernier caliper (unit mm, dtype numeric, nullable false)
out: 15.4 mm
